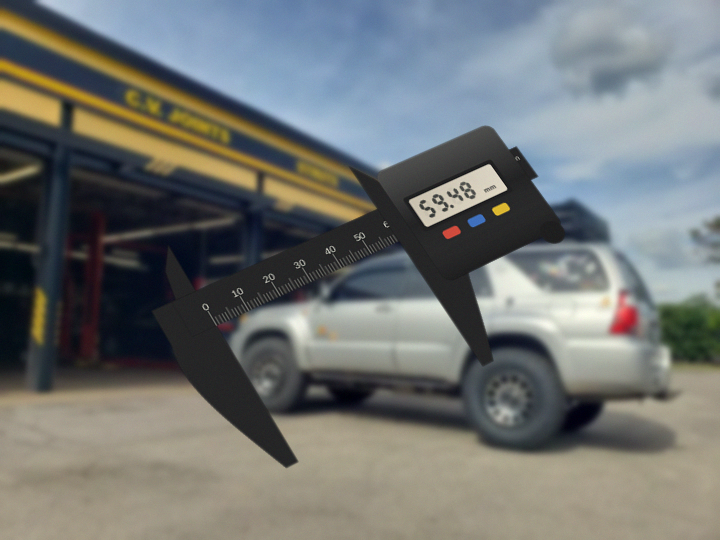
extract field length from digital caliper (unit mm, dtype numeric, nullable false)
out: 59.48 mm
